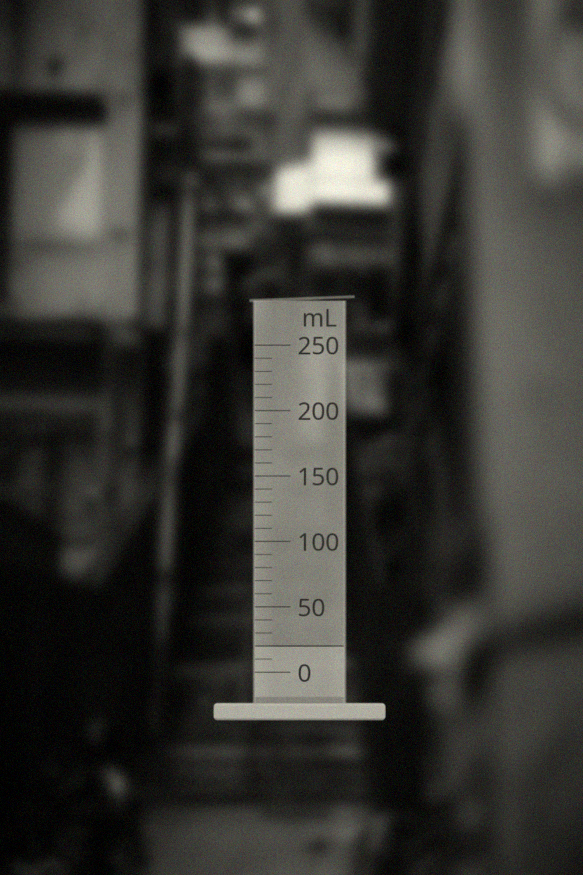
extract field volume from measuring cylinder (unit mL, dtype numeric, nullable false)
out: 20 mL
